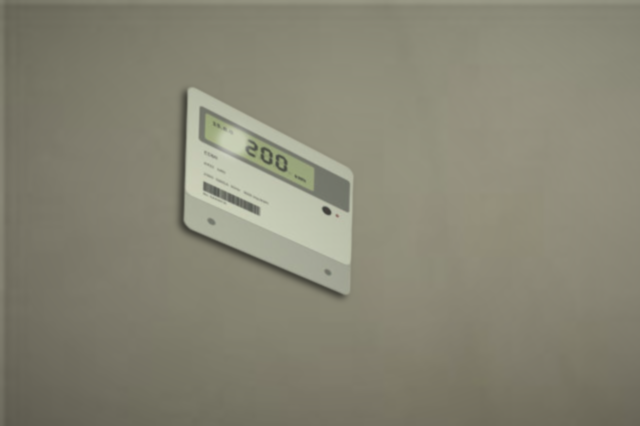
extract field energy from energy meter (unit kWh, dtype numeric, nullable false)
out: 200 kWh
